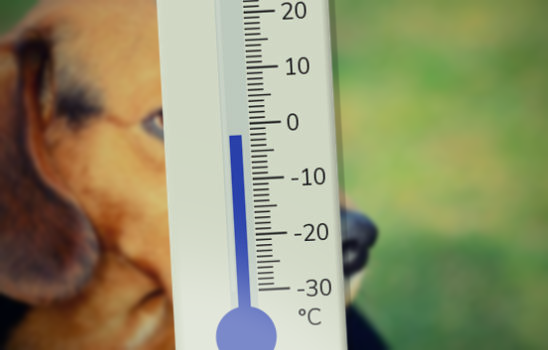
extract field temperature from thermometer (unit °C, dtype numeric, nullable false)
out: -2 °C
